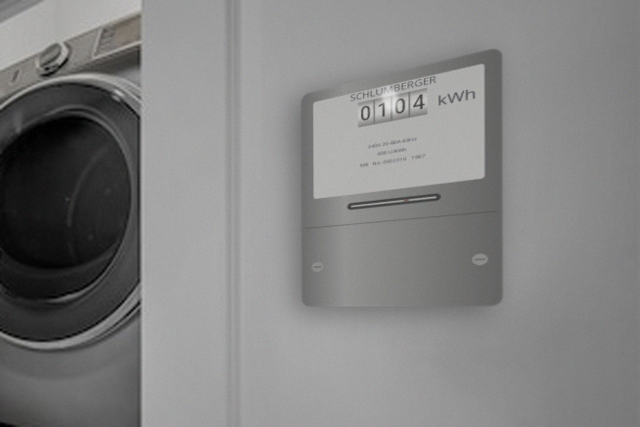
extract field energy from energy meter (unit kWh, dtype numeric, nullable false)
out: 104 kWh
